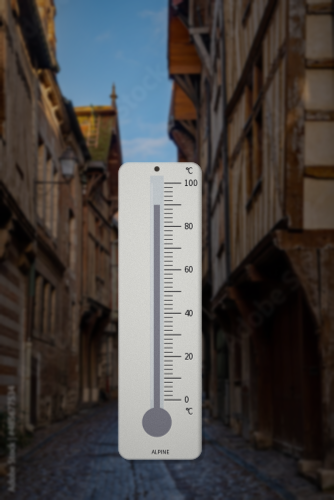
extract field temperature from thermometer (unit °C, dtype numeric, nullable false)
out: 90 °C
